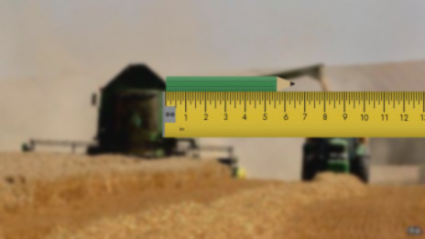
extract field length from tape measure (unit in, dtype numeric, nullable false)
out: 6.5 in
